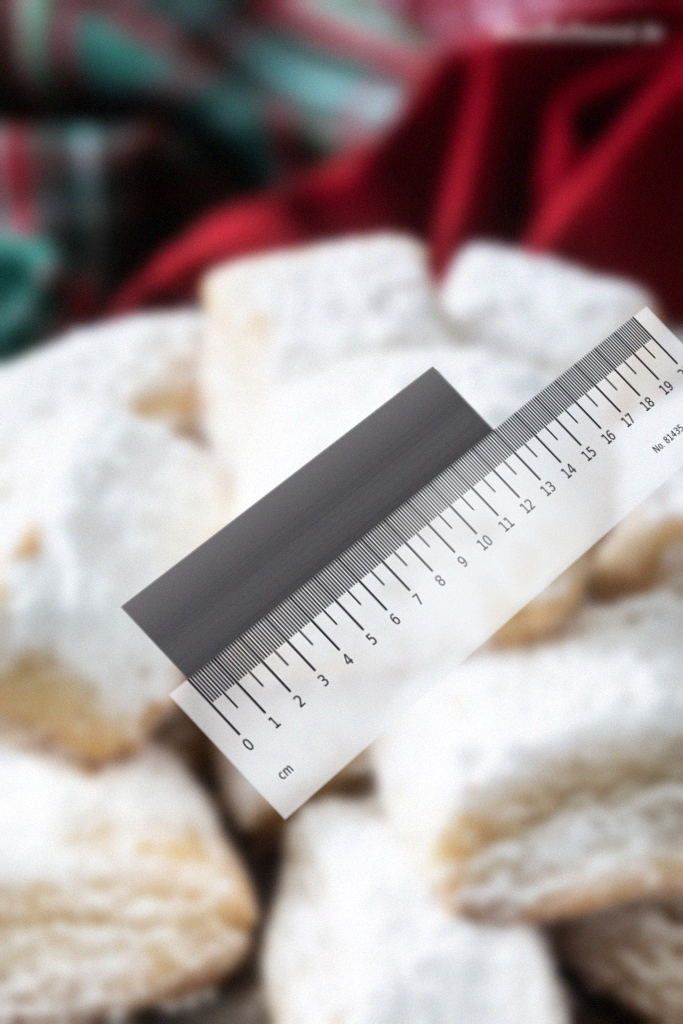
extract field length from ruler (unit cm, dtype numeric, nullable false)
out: 13 cm
